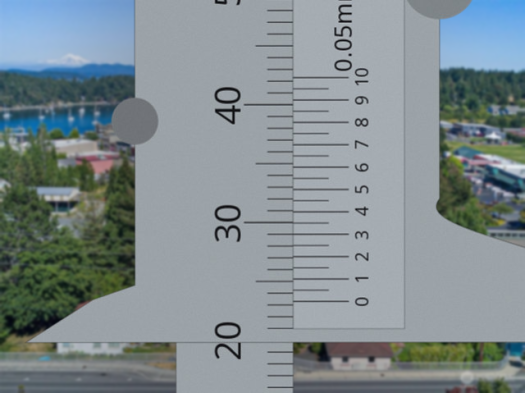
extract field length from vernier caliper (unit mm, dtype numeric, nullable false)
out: 23.3 mm
